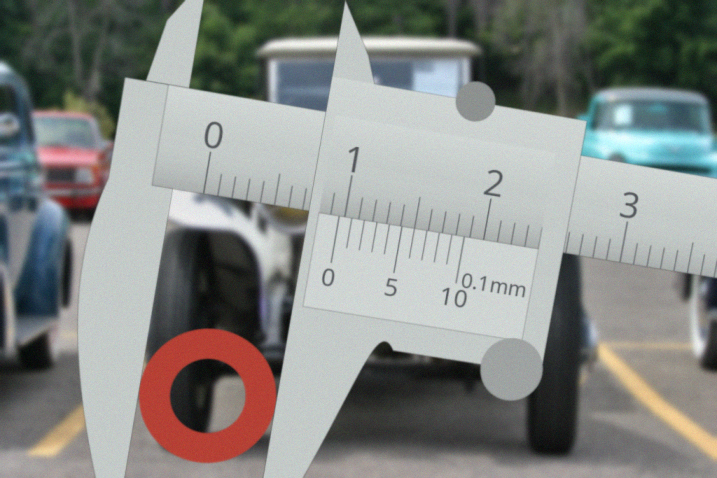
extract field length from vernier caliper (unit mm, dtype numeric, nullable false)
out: 9.6 mm
